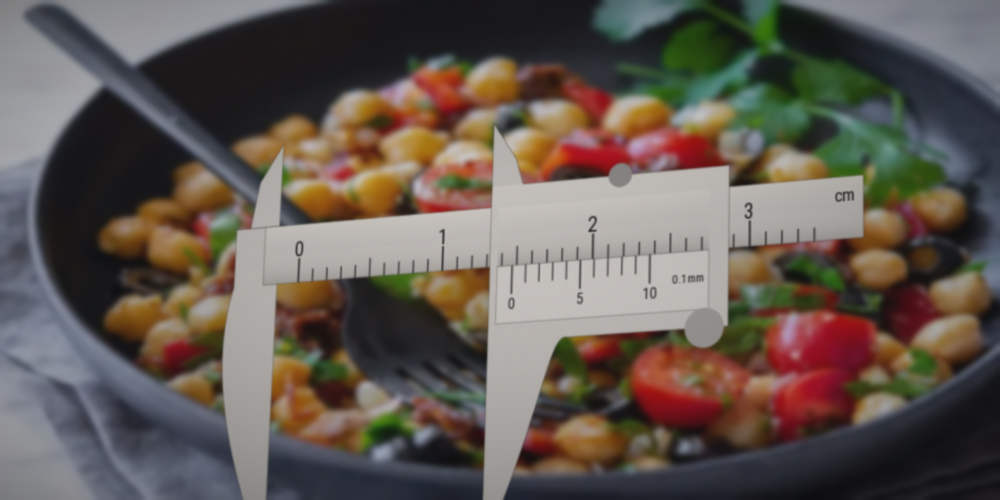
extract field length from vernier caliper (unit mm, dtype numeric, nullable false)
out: 14.7 mm
